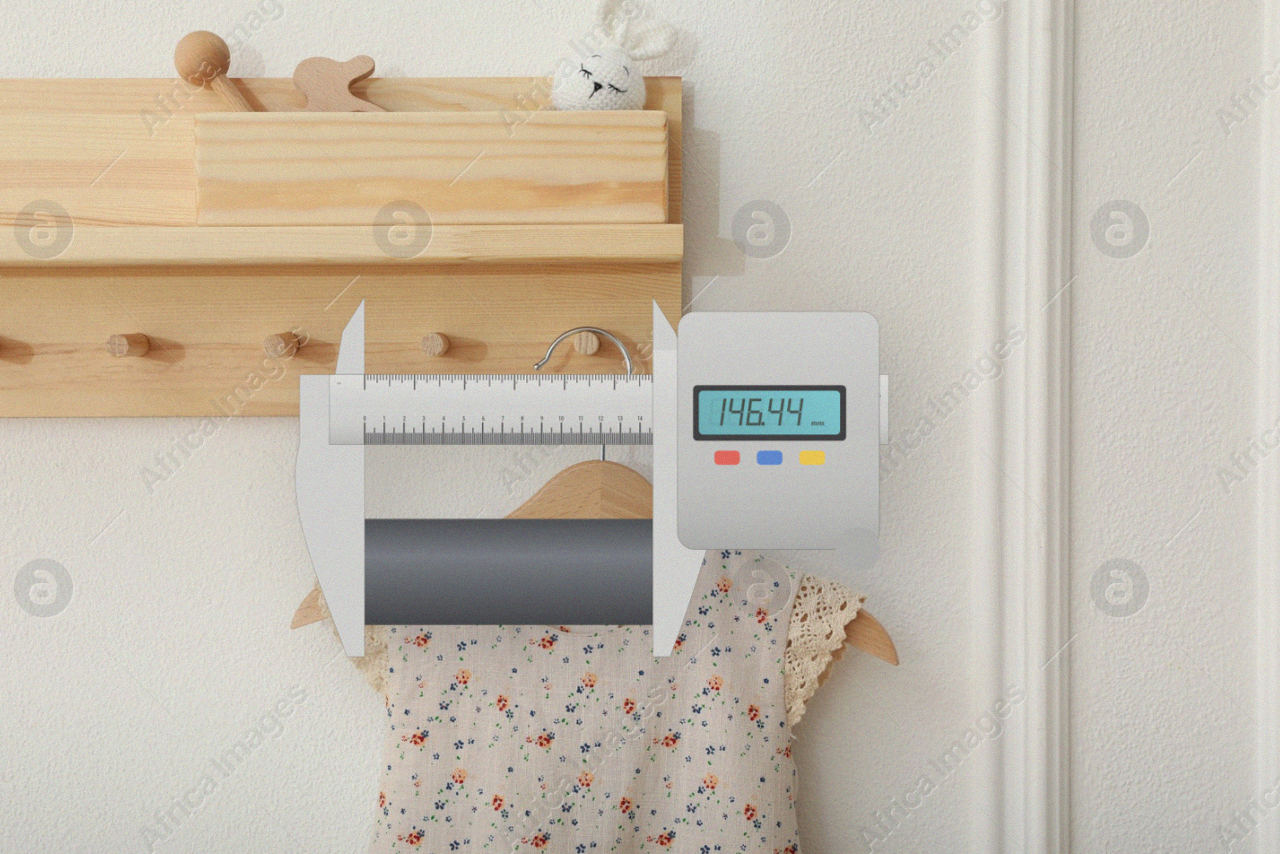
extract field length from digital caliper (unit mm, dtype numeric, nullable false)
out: 146.44 mm
